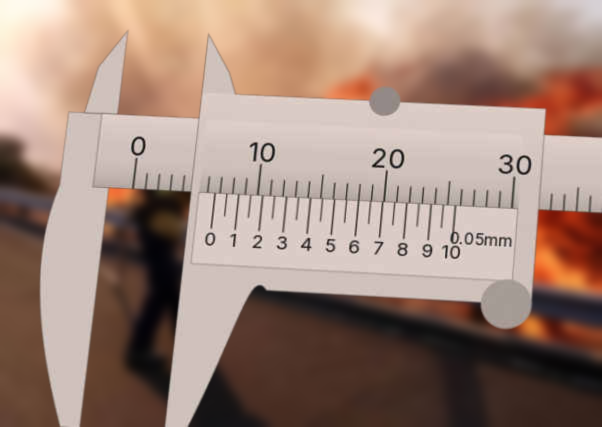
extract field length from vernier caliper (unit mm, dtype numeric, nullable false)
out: 6.6 mm
